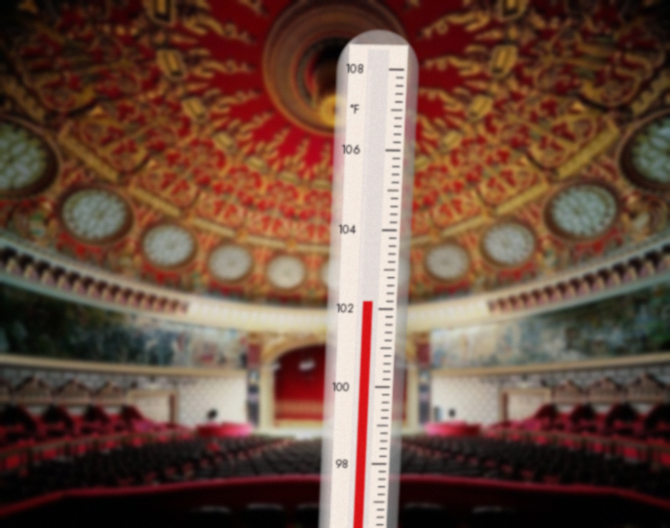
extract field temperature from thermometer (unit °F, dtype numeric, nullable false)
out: 102.2 °F
